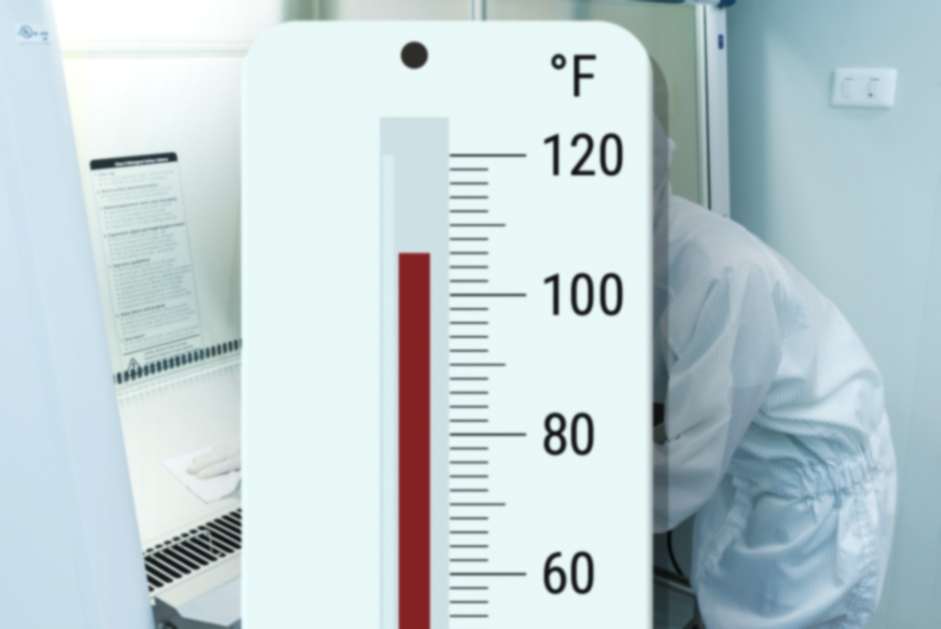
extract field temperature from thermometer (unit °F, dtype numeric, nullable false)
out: 106 °F
